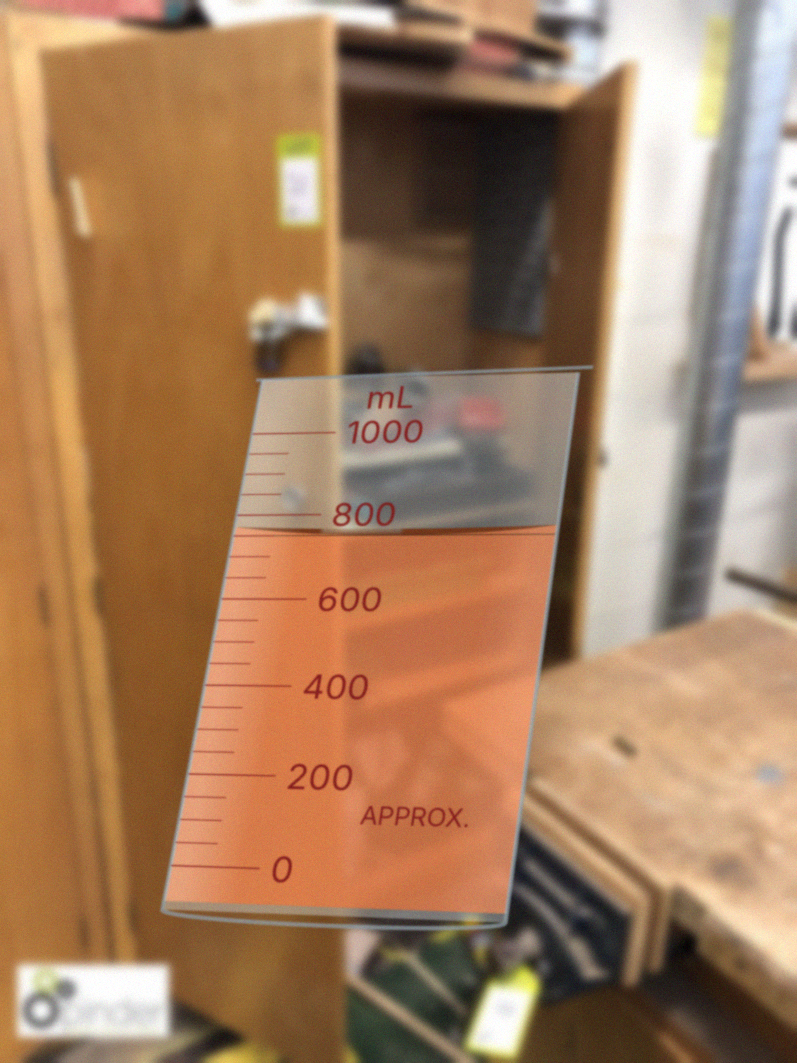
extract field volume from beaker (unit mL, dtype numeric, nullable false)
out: 750 mL
